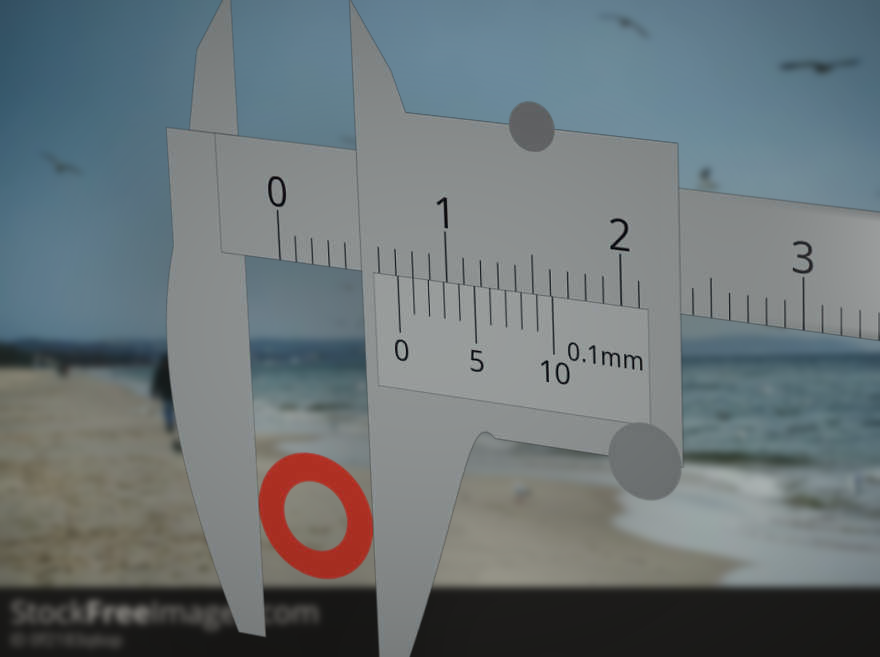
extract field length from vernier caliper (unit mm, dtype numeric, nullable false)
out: 7.1 mm
